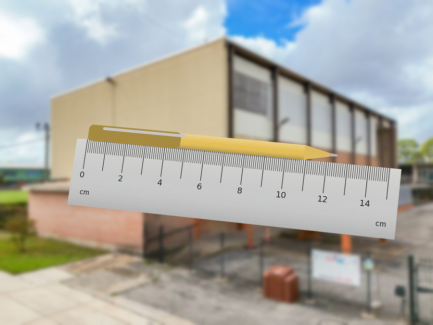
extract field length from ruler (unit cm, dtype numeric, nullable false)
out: 12.5 cm
